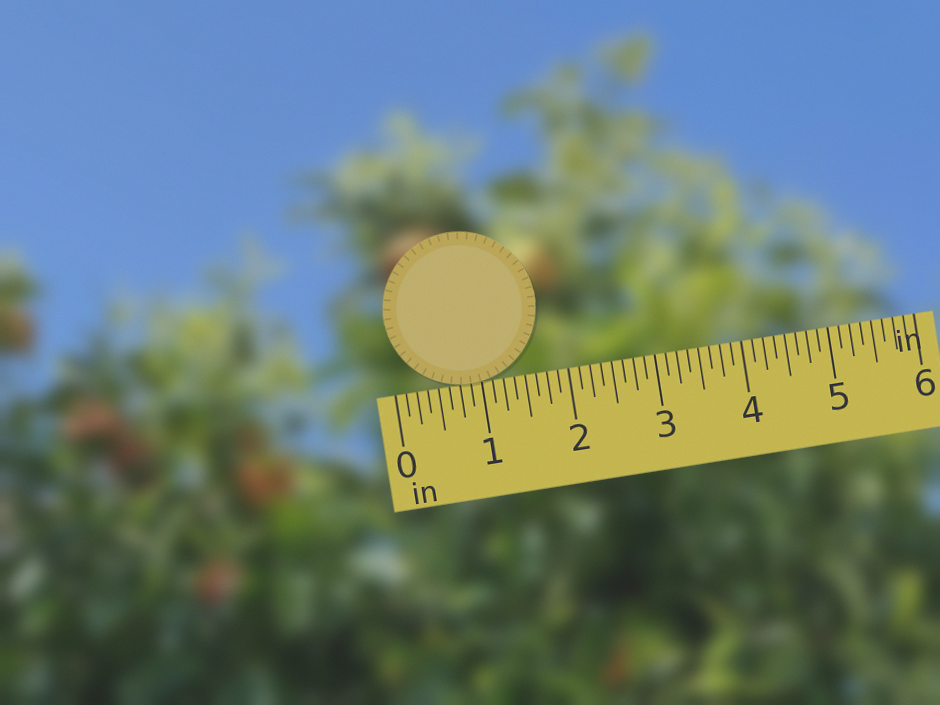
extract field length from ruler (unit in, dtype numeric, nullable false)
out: 1.75 in
